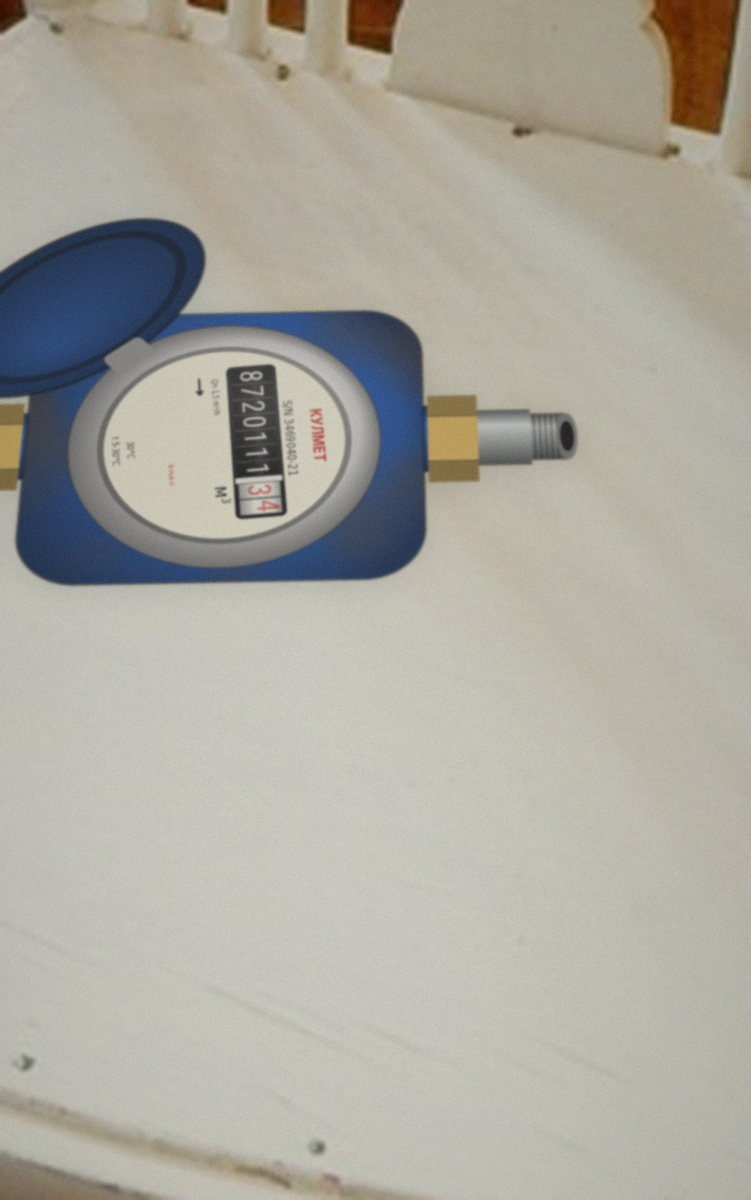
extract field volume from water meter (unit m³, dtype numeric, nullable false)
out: 8720111.34 m³
